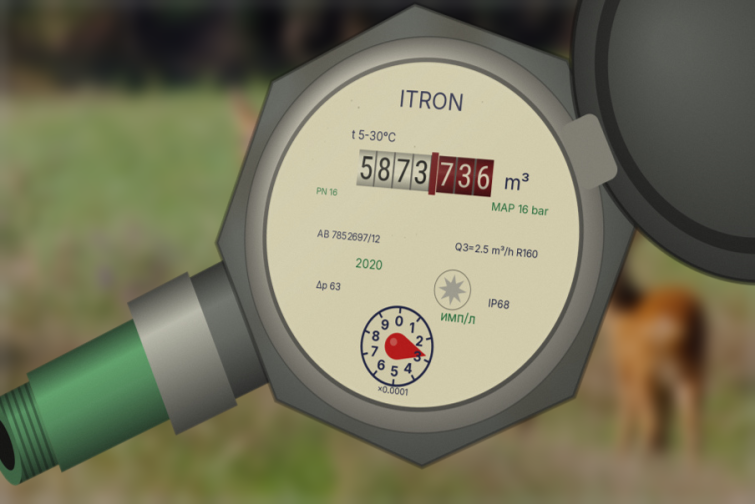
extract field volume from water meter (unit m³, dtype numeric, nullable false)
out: 5873.7362 m³
